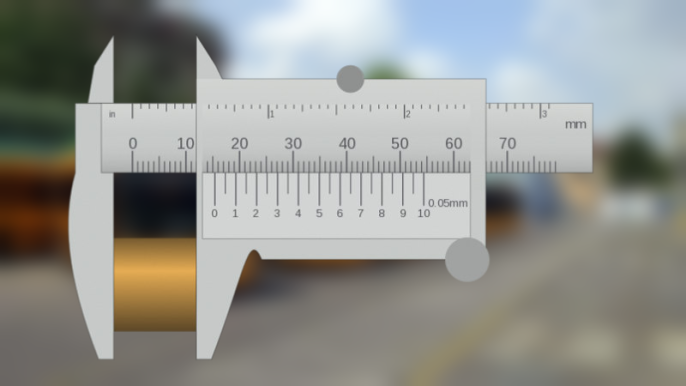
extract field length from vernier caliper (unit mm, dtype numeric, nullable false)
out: 15.4 mm
